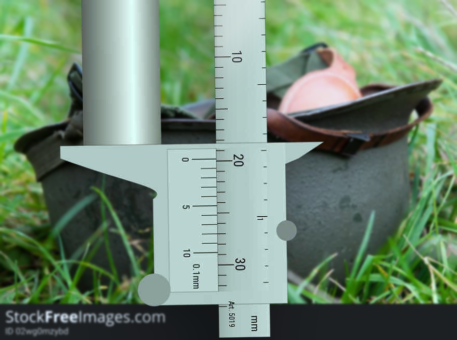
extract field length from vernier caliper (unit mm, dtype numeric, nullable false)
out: 19.8 mm
